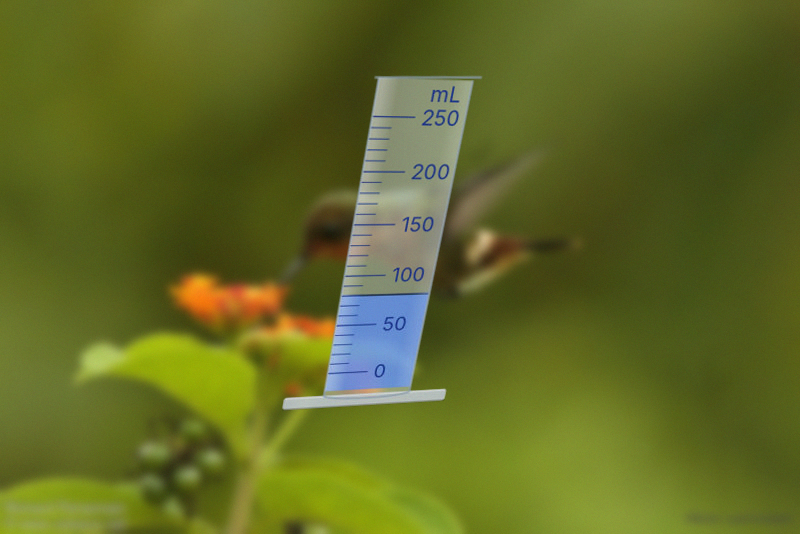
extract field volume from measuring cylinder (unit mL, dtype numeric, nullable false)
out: 80 mL
